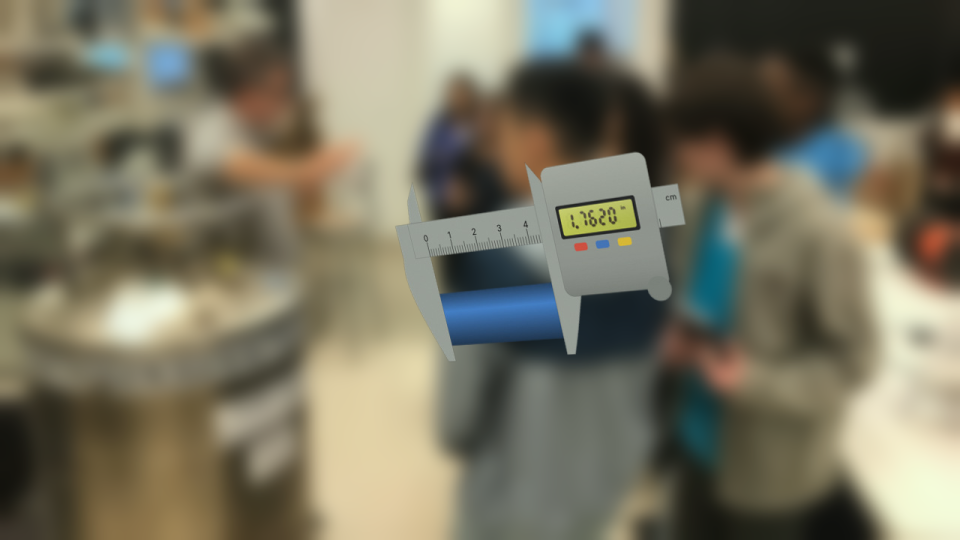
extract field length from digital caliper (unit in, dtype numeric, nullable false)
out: 1.7620 in
